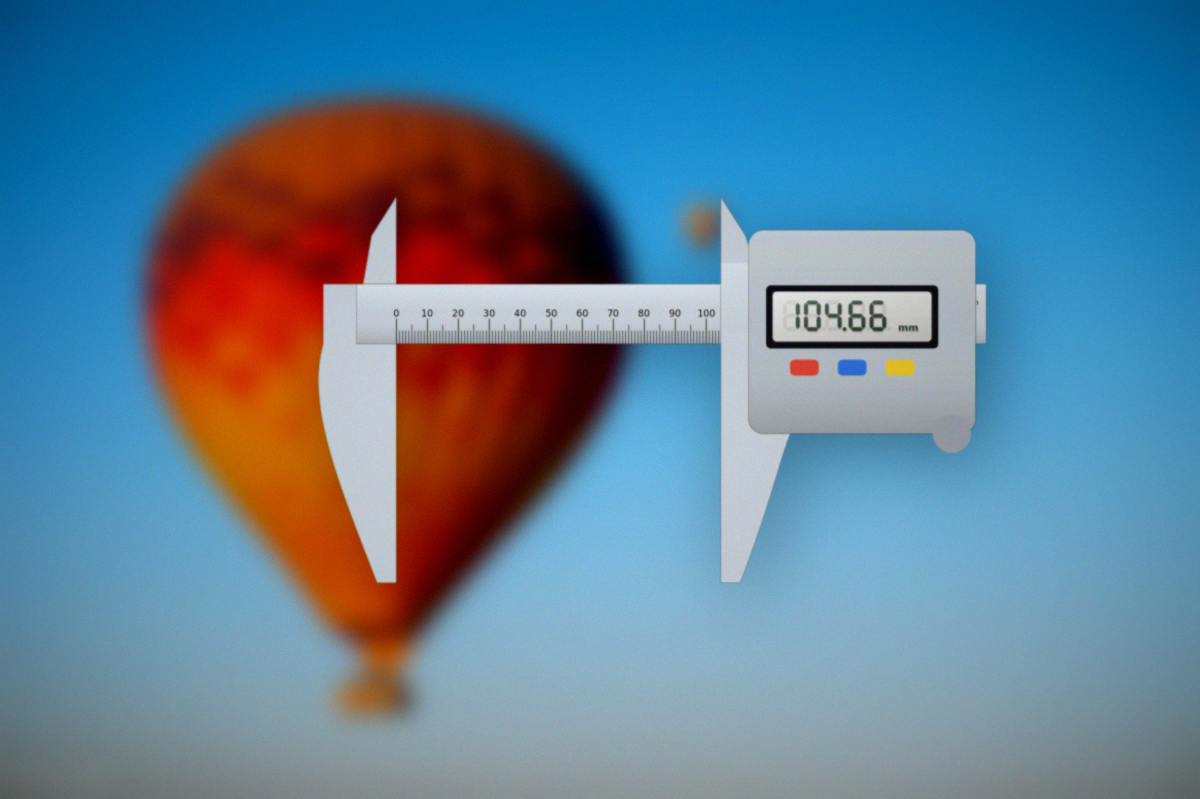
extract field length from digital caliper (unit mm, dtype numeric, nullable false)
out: 104.66 mm
